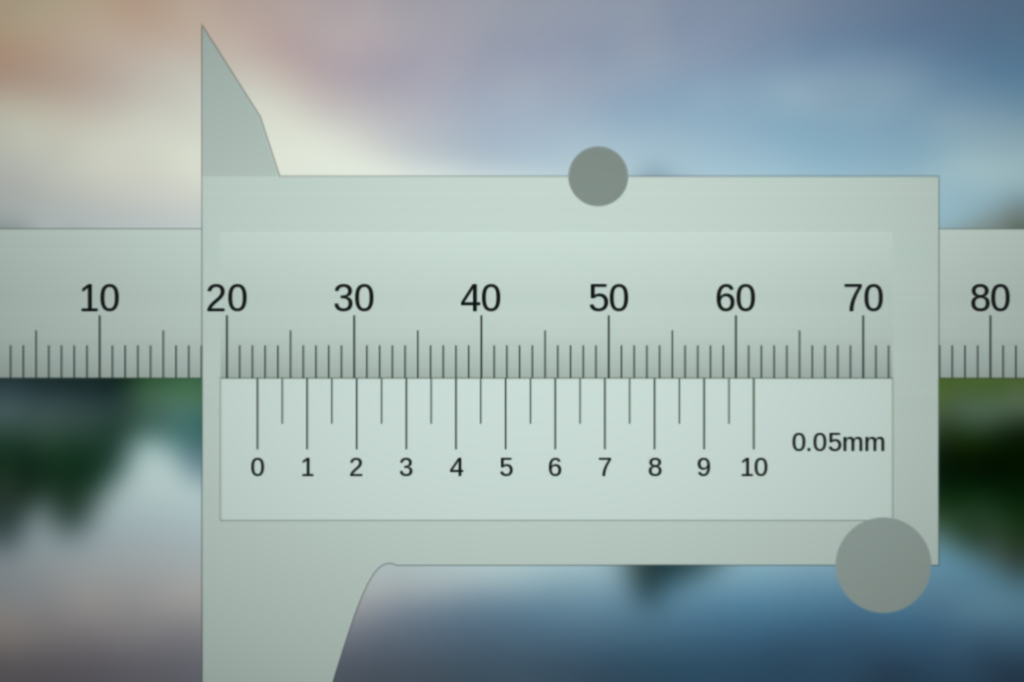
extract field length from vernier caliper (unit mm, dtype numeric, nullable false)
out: 22.4 mm
